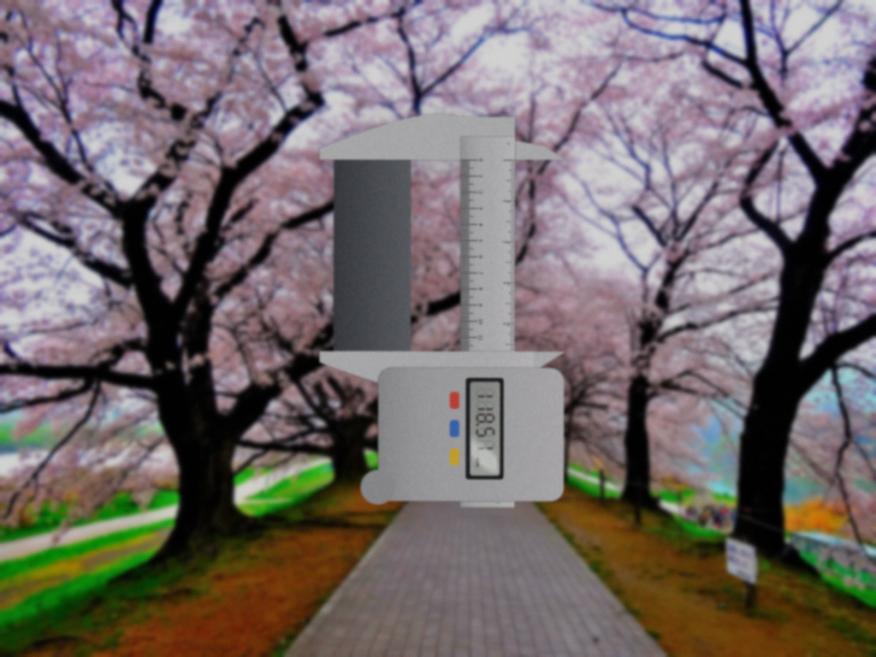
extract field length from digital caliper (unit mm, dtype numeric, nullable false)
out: 118.51 mm
